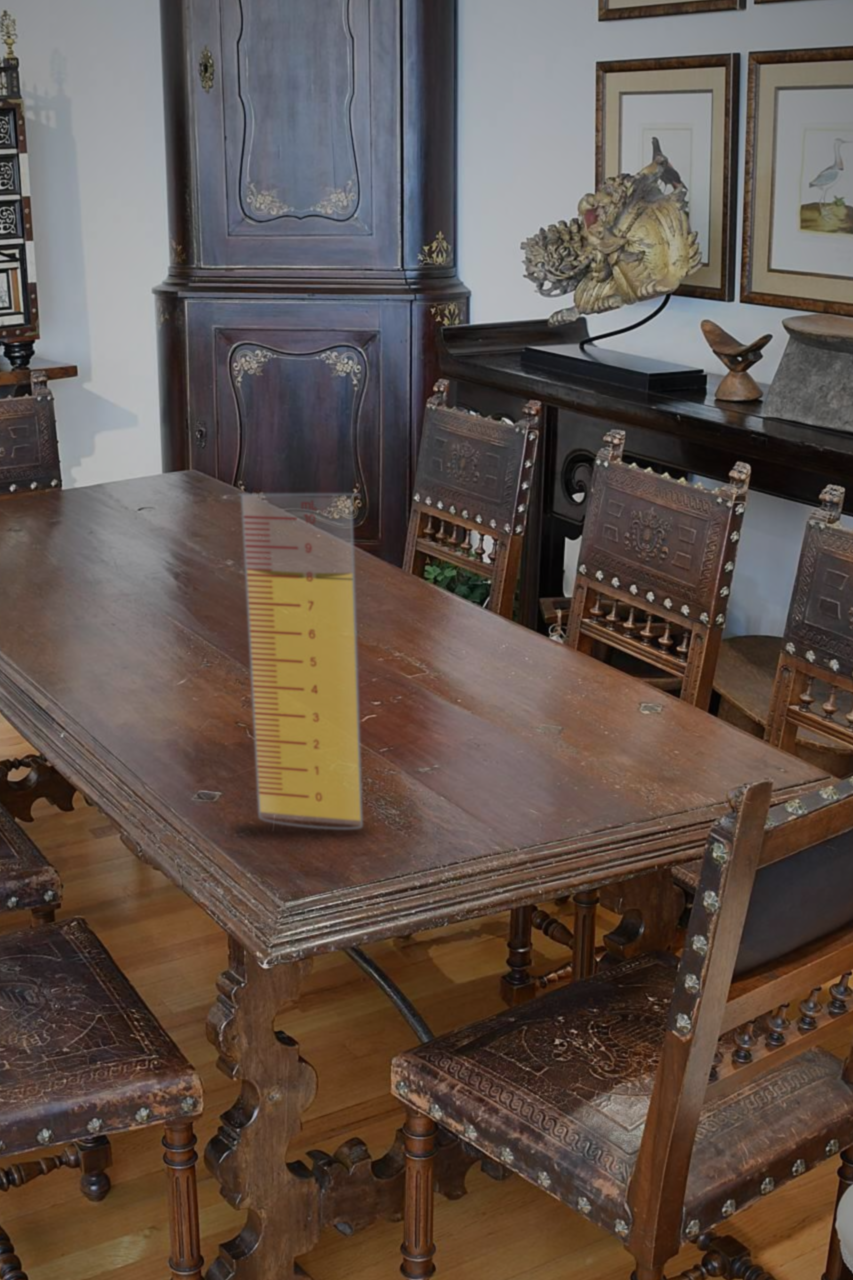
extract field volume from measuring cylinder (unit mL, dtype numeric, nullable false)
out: 8 mL
